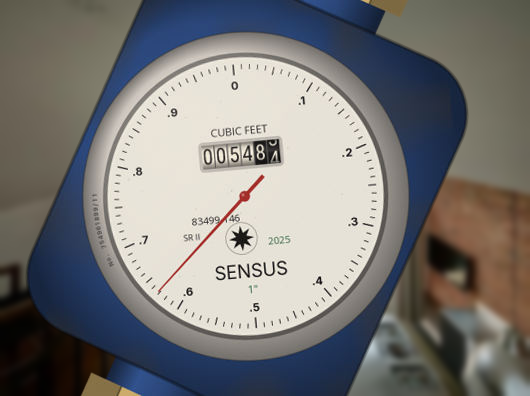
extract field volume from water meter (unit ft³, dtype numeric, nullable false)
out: 5483.63 ft³
